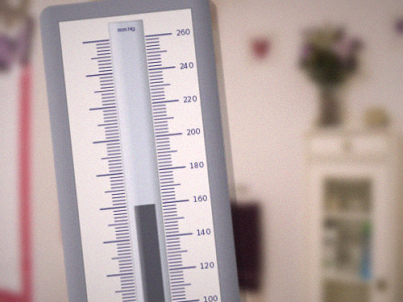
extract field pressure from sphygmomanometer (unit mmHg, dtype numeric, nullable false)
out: 160 mmHg
